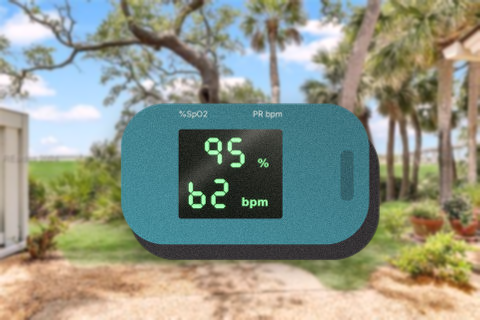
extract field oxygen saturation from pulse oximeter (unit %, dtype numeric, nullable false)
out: 95 %
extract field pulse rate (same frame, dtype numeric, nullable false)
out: 62 bpm
